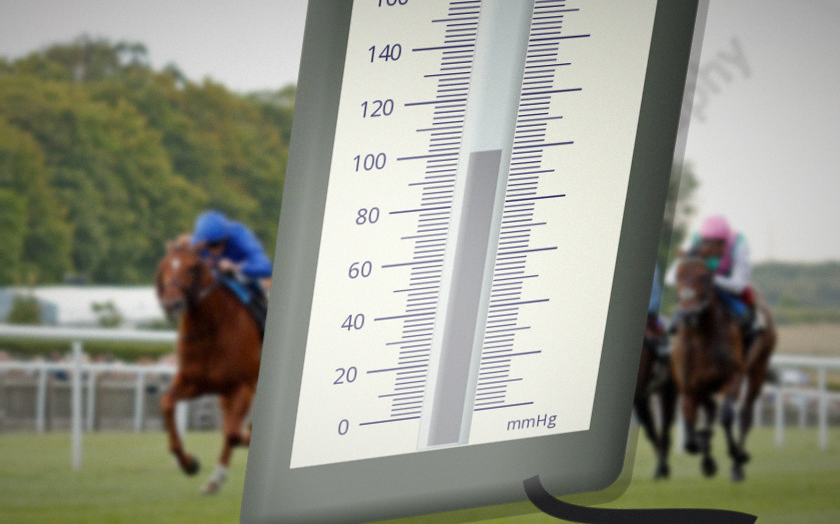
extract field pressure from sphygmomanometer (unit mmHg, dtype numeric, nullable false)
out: 100 mmHg
